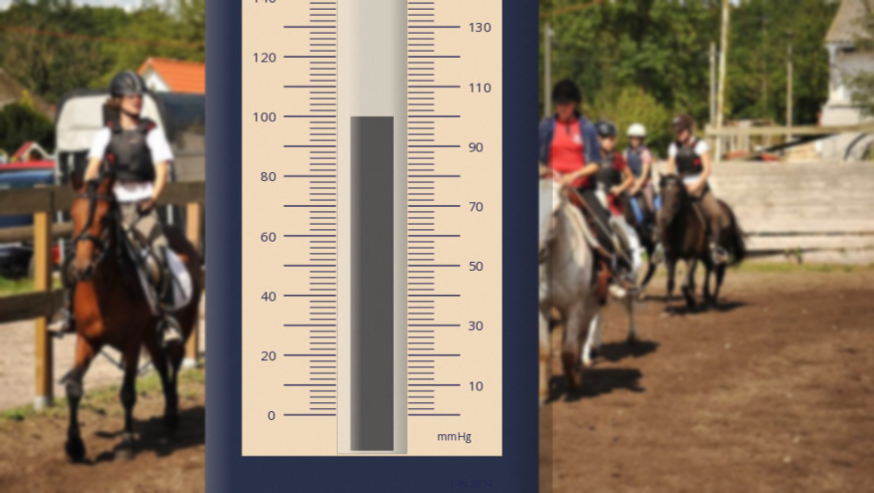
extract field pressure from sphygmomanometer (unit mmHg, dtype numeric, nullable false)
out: 100 mmHg
